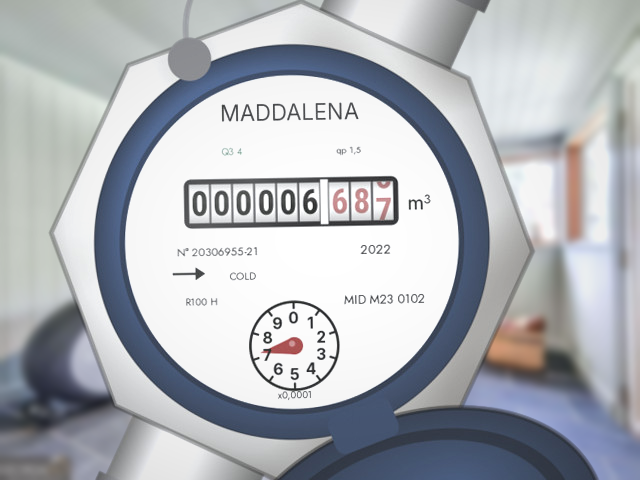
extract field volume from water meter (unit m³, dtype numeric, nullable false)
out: 6.6867 m³
